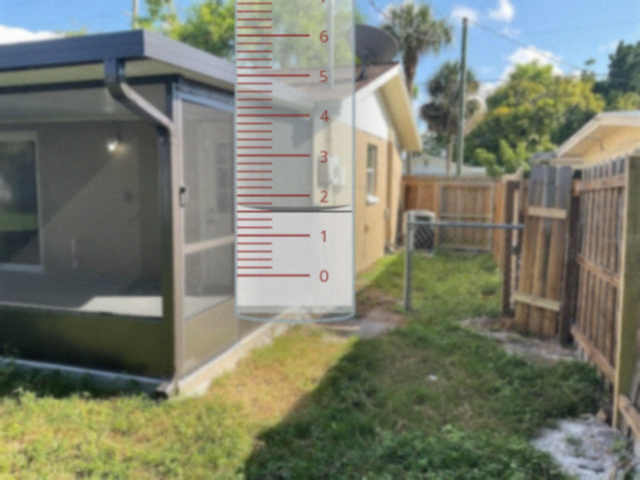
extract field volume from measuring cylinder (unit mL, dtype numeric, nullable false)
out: 1.6 mL
